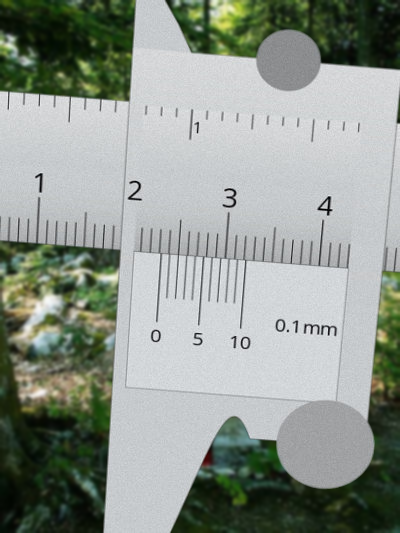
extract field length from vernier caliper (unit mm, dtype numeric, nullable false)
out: 23.2 mm
